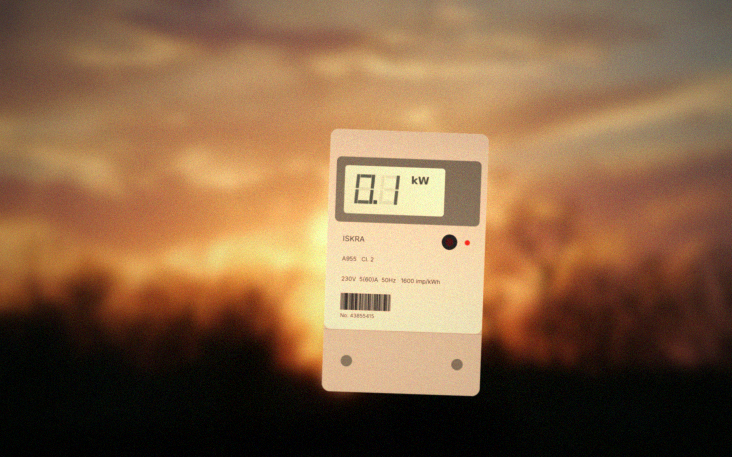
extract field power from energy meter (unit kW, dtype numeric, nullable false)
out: 0.1 kW
